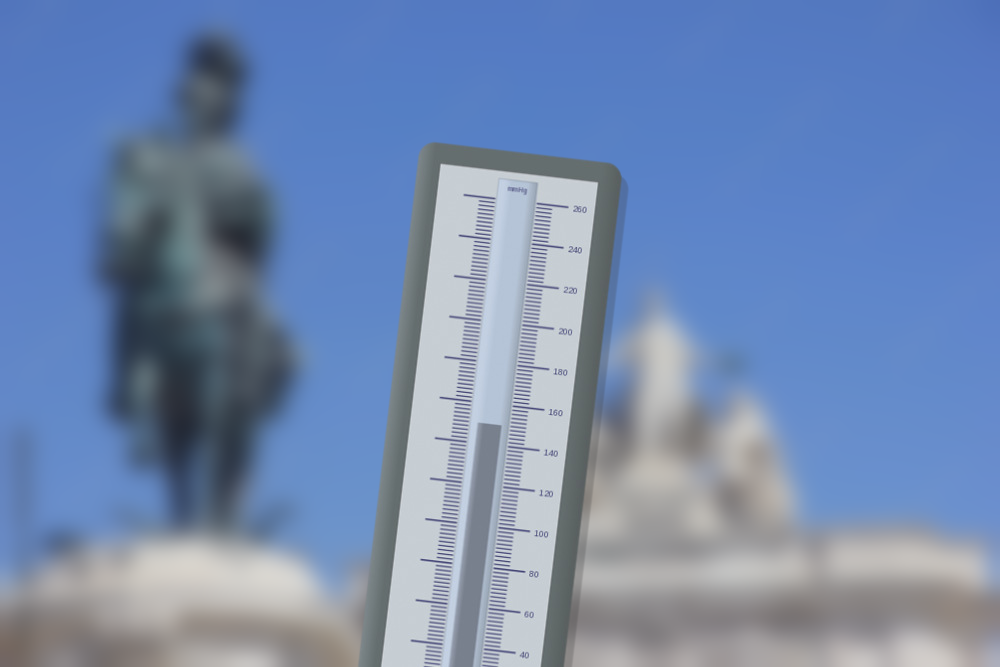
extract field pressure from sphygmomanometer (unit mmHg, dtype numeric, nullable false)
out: 150 mmHg
